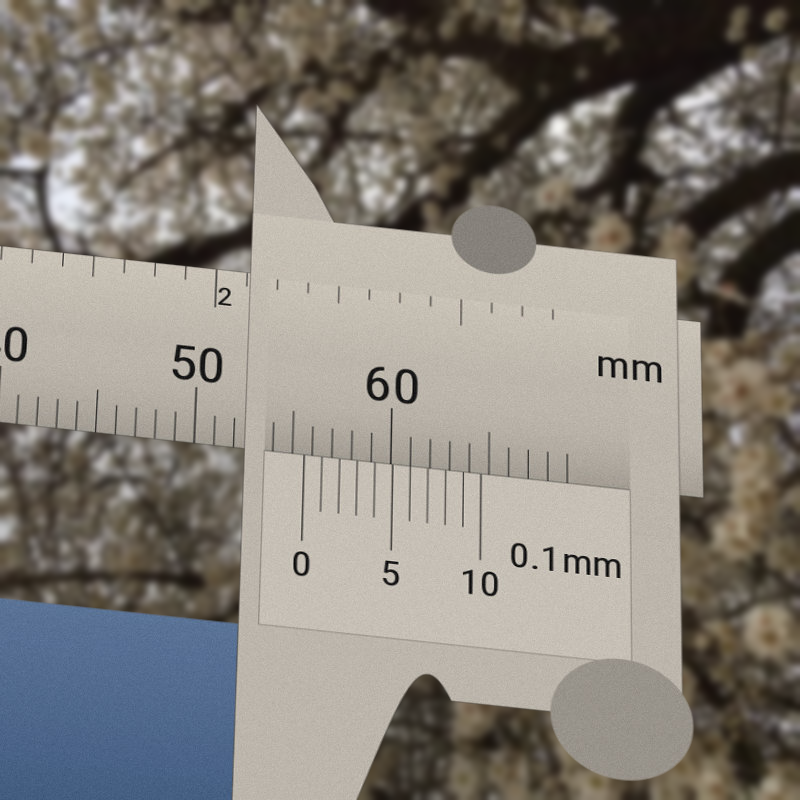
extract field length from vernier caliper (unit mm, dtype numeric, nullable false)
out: 55.6 mm
